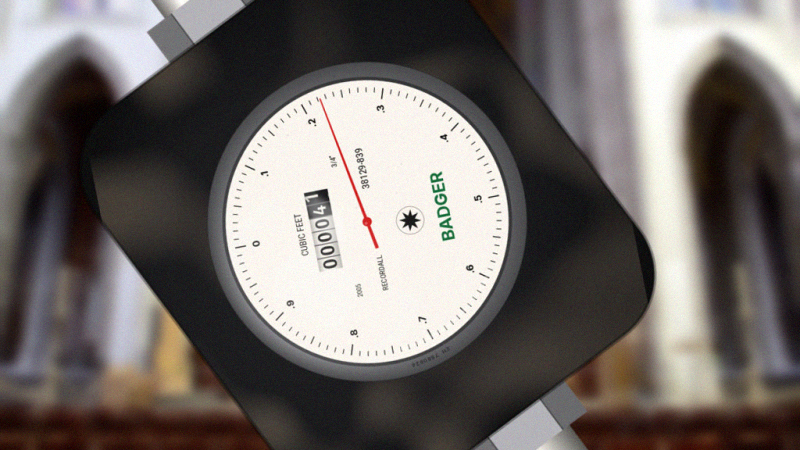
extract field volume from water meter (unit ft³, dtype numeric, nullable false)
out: 41.22 ft³
